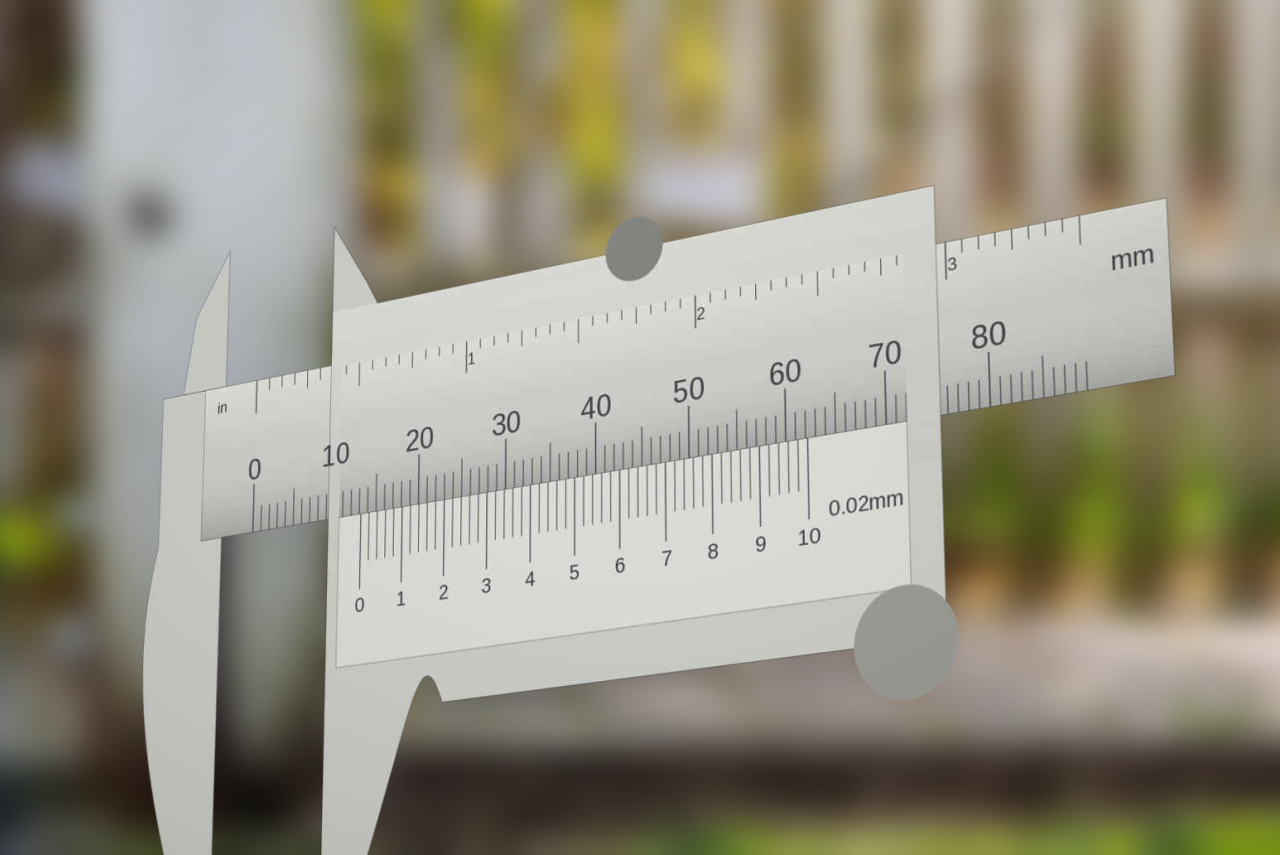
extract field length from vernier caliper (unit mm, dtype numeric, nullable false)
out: 13.2 mm
